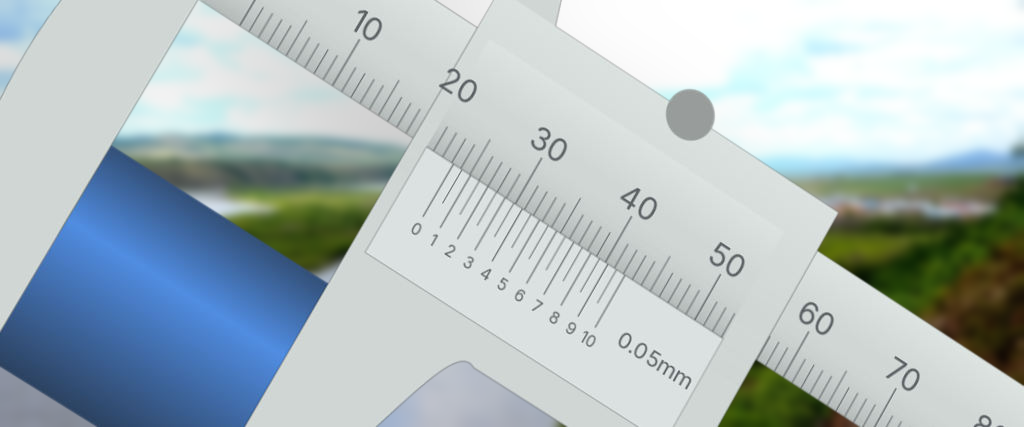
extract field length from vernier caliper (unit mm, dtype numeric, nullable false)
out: 23.2 mm
